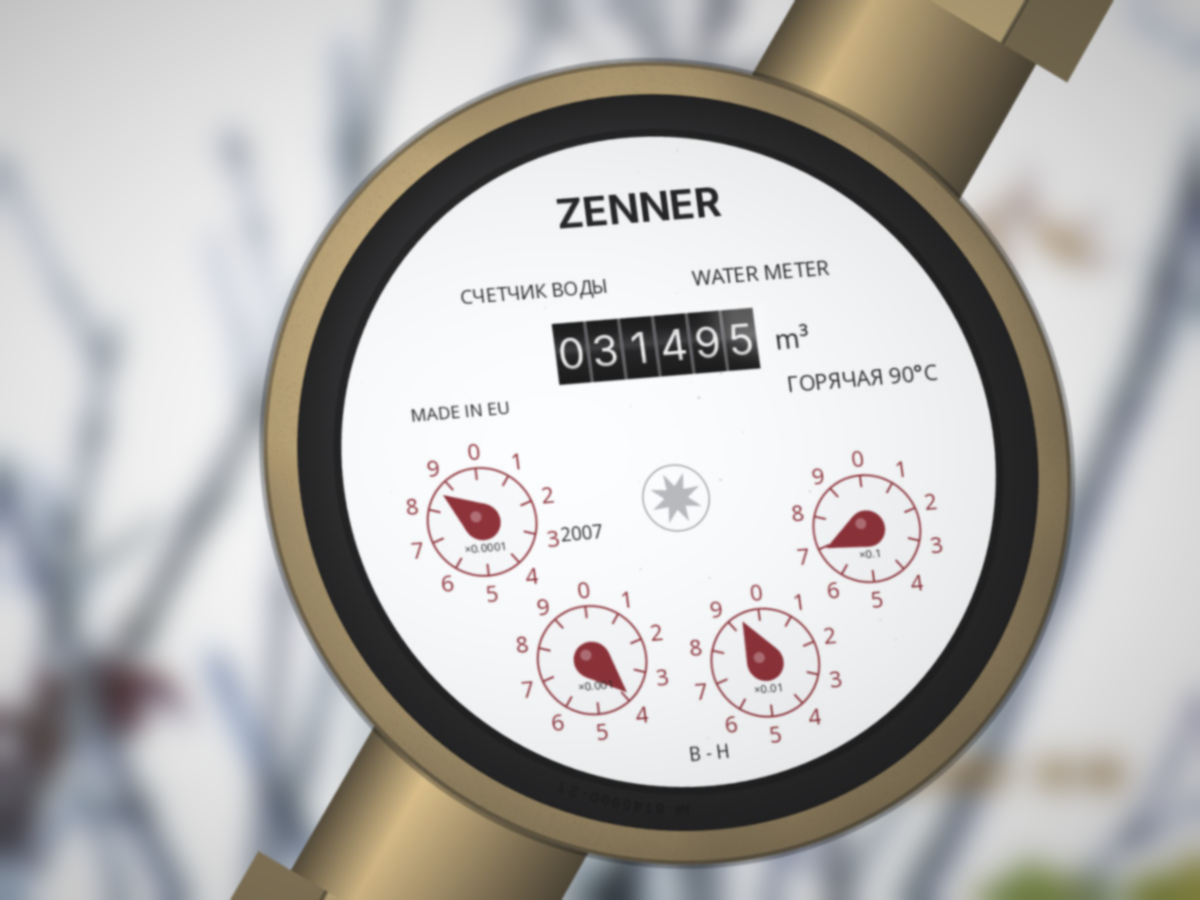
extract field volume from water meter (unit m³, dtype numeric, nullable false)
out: 31495.6938 m³
